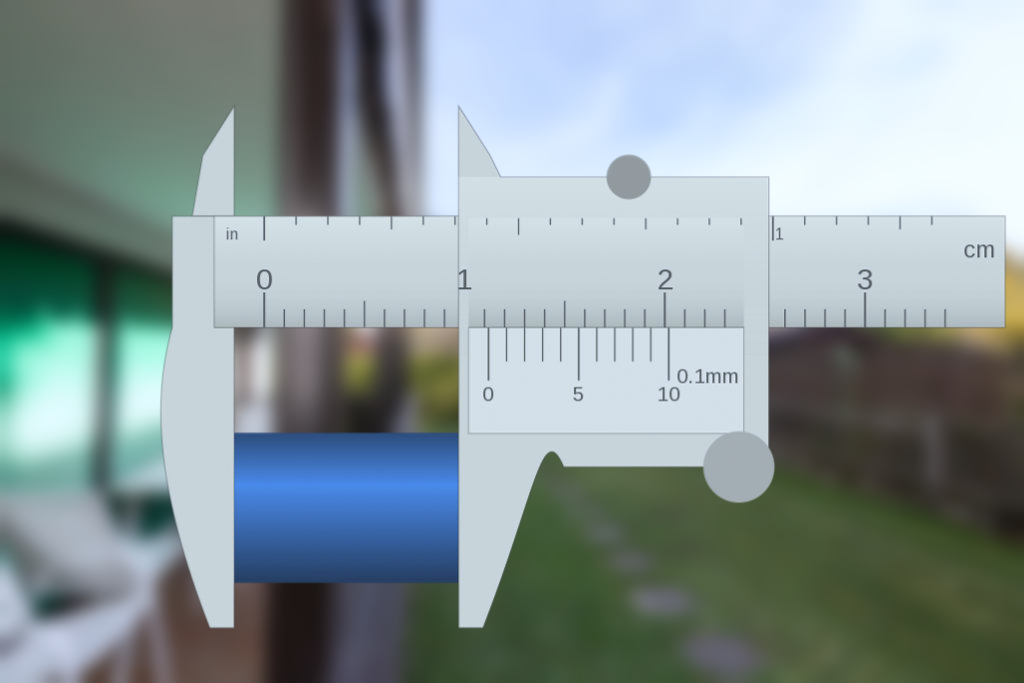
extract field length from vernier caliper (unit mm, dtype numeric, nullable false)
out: 11.2 mm
